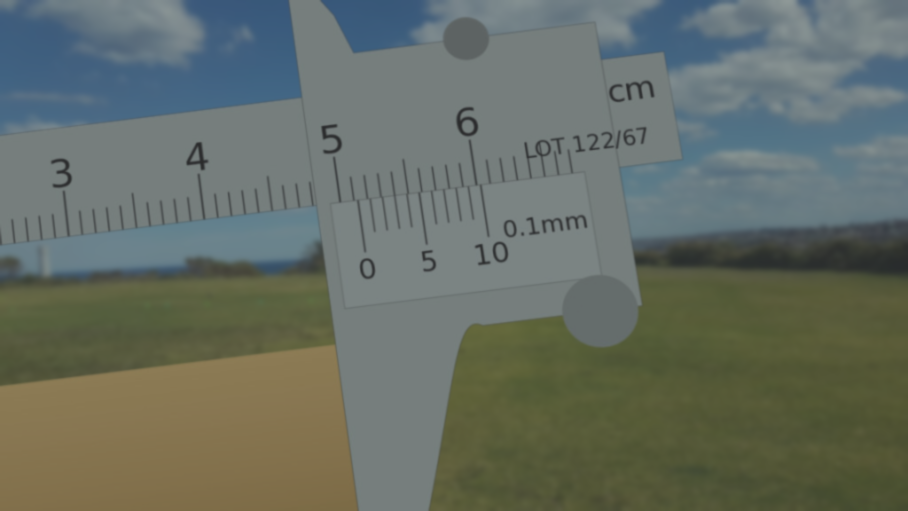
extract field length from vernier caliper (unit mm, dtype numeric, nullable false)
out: 51.3 mm
